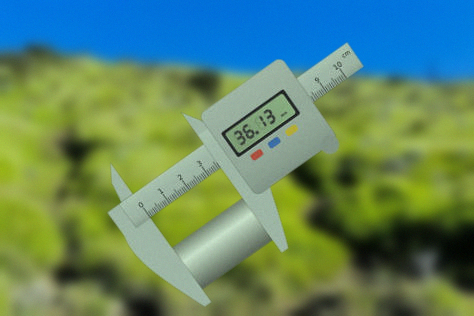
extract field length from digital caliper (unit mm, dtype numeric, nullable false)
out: 36.13 mm
